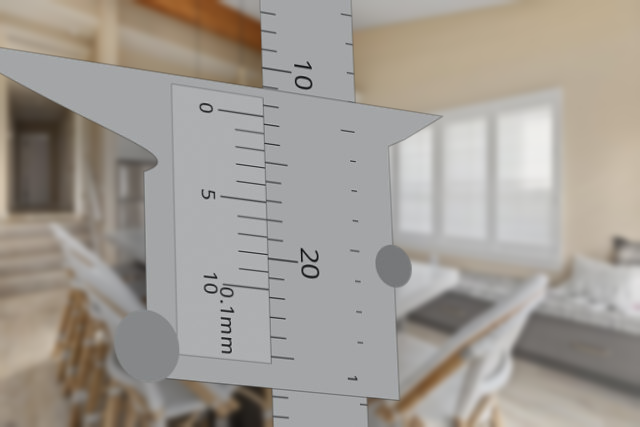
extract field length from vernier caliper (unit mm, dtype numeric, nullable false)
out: 12.6 mm
